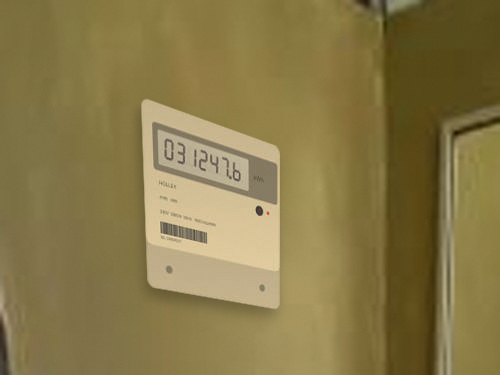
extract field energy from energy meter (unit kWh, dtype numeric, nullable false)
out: 31247.6 kWh
